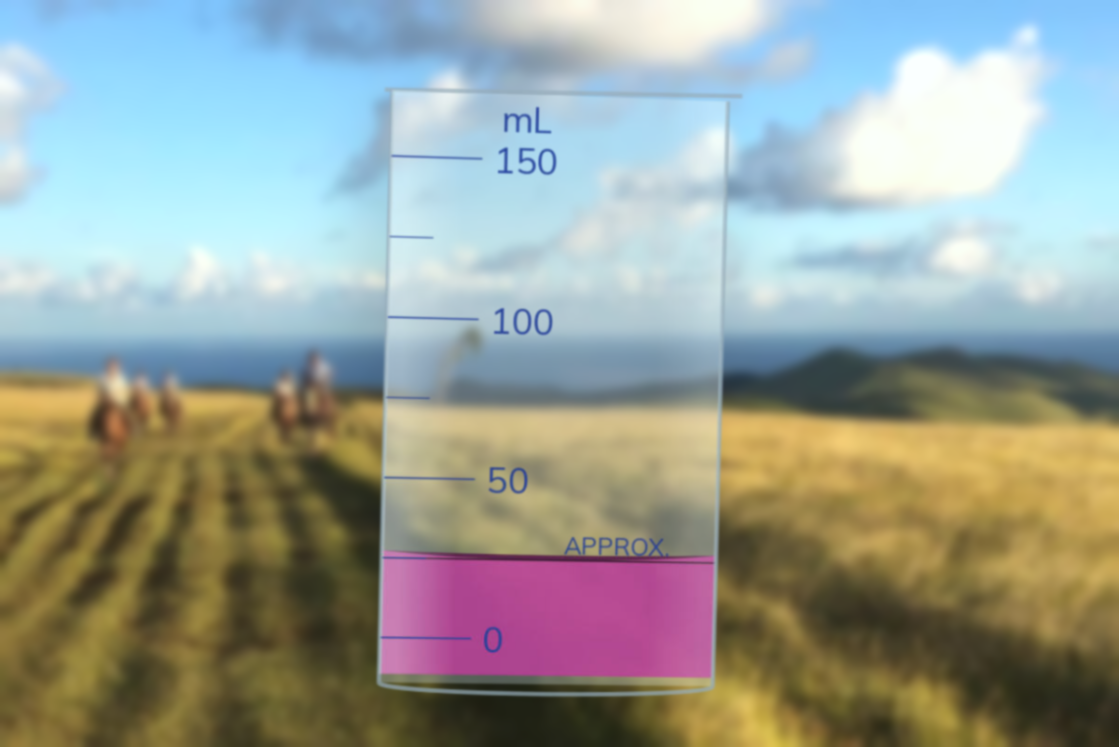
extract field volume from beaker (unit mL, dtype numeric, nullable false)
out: 25 mL
